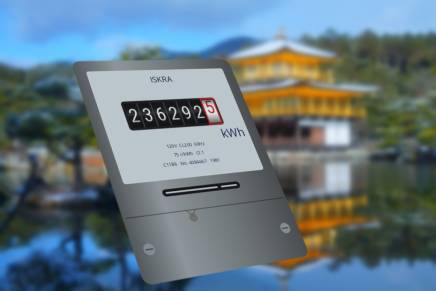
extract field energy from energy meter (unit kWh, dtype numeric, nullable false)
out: 236292.5 kWh
